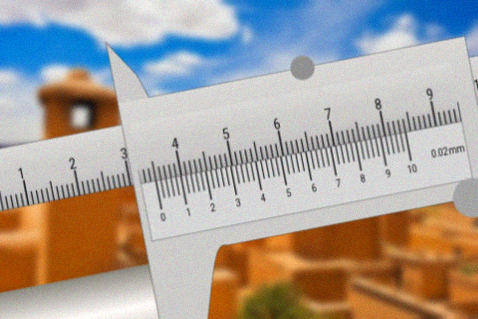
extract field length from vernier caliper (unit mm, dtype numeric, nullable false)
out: 35.0 mm
